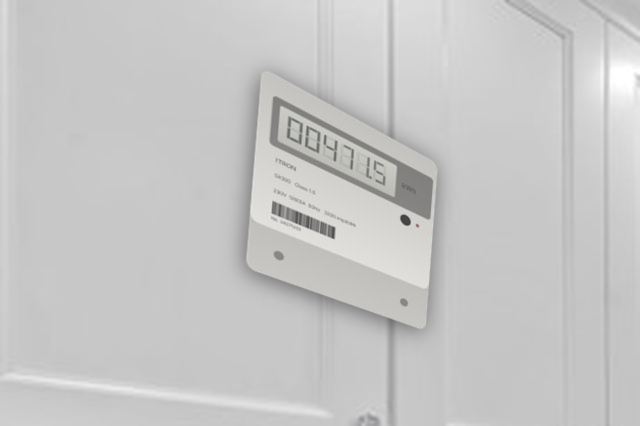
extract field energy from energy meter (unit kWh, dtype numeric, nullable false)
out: 471.5 kWh
